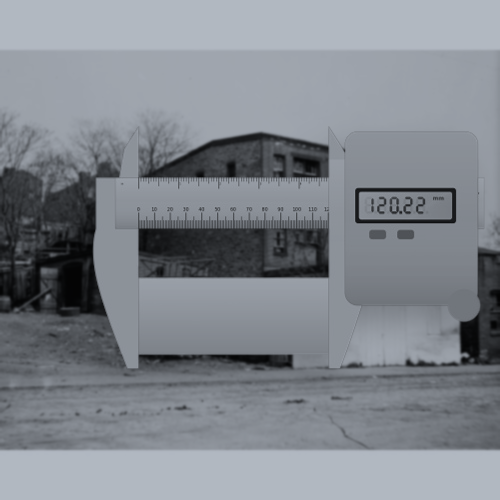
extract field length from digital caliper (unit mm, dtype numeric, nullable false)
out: 120.22 mm
